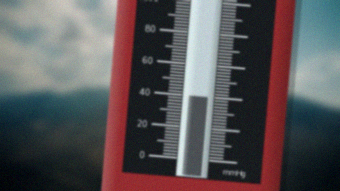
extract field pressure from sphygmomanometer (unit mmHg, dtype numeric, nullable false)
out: 40 mmHg
